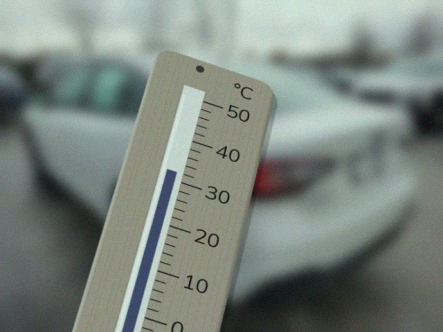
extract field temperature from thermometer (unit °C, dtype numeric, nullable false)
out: 32 °C
